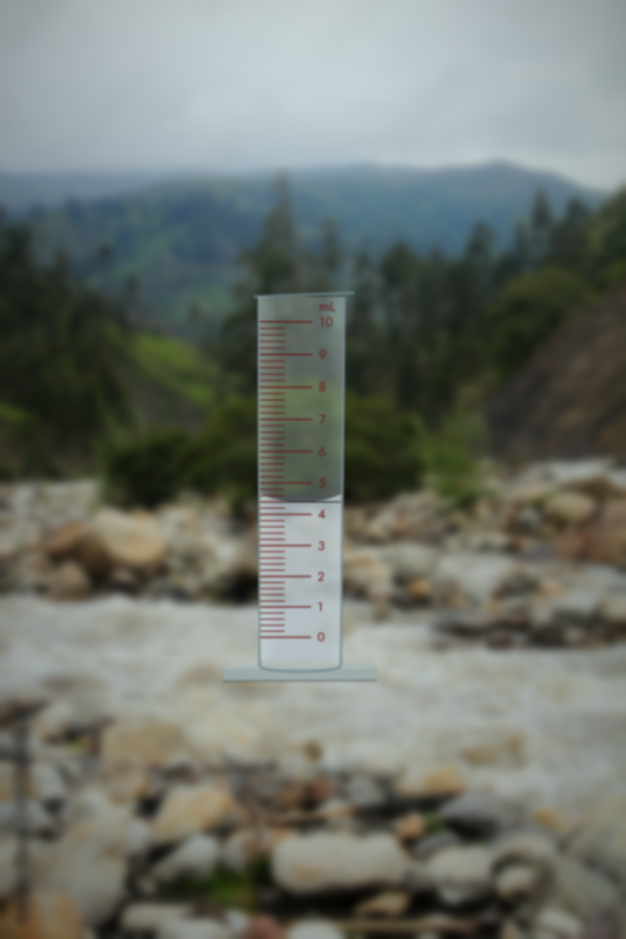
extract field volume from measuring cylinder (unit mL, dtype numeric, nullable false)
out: 4.4 mL
